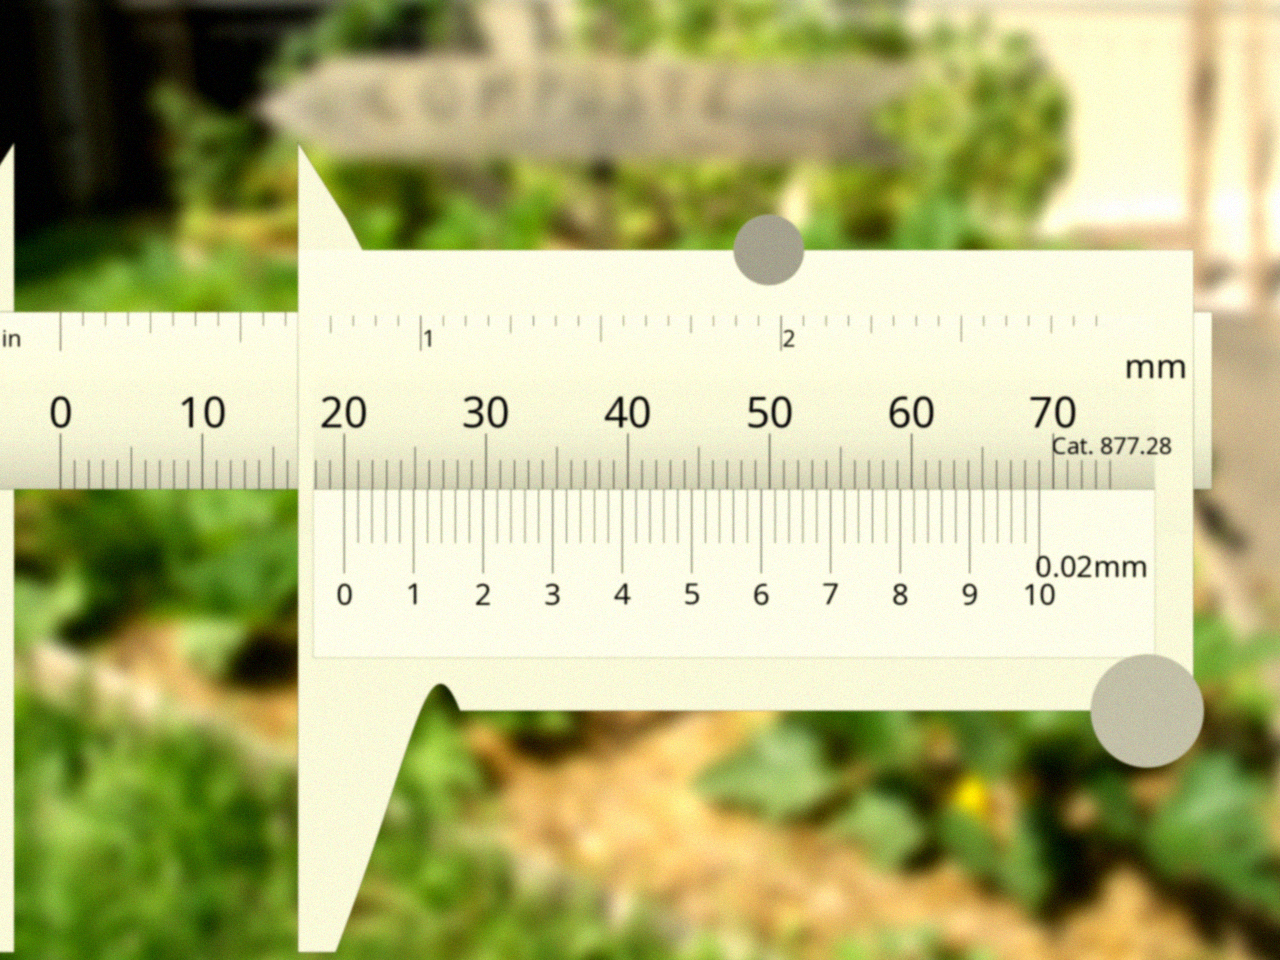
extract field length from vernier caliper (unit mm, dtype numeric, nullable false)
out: 20.0 mm
